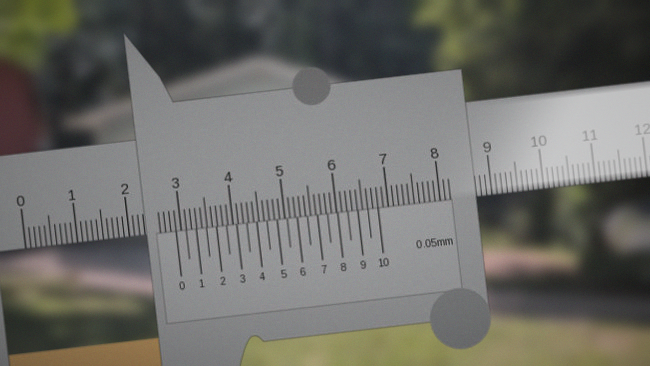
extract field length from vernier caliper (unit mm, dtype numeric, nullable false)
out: 29.0 mm
